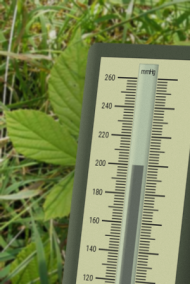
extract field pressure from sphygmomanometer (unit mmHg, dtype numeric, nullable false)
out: 200 mmHg
